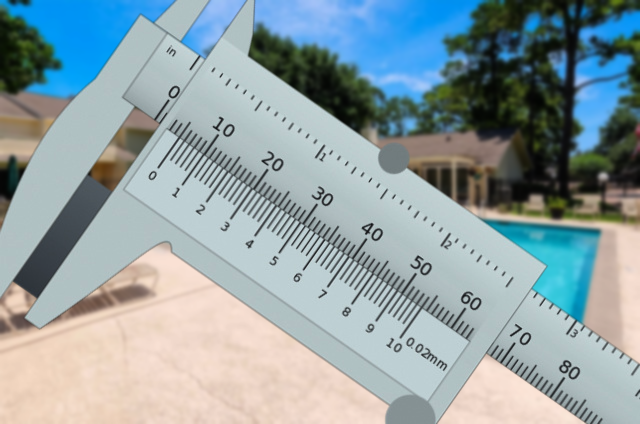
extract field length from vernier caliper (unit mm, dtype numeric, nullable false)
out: 5.0 mm
